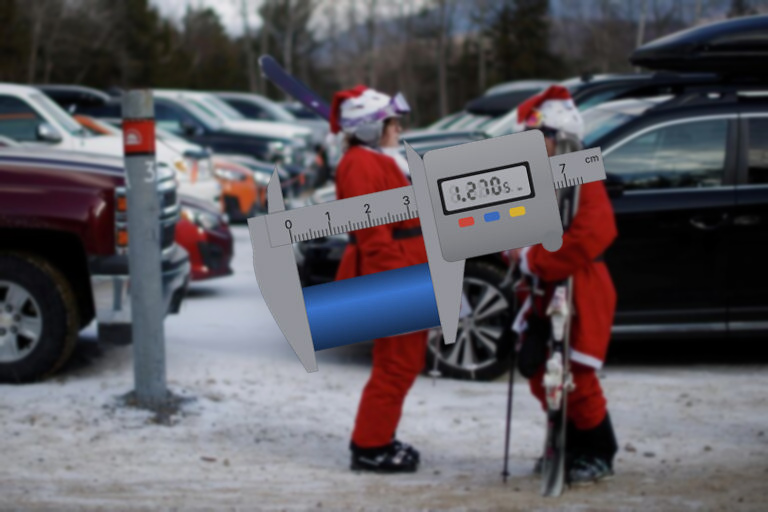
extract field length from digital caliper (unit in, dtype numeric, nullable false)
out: 1.2705 in
